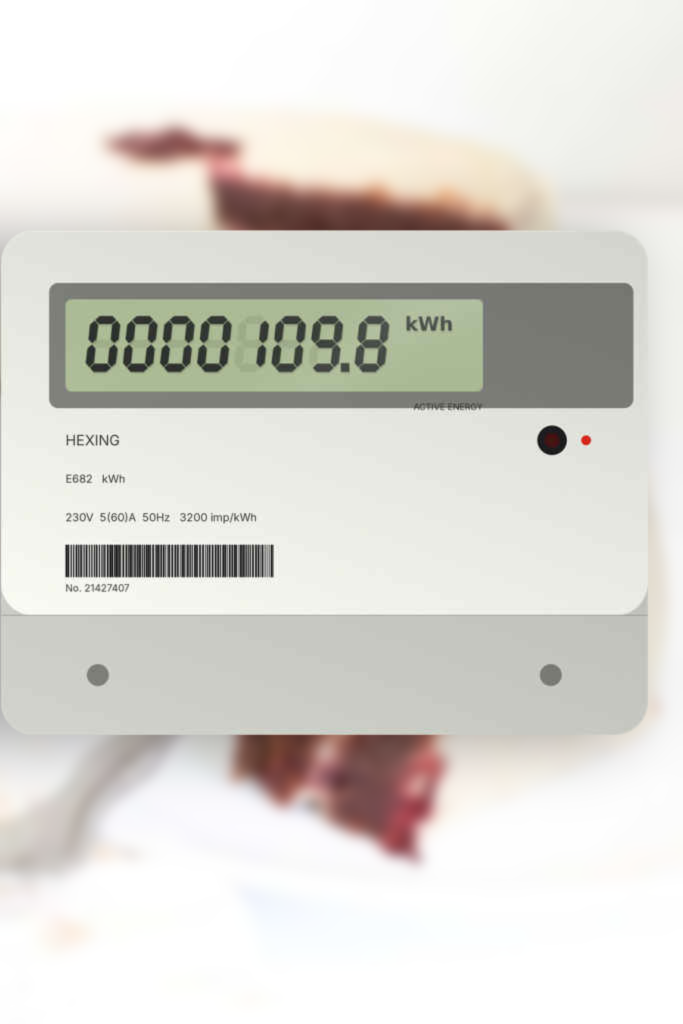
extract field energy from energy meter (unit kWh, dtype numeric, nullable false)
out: 109.8 kWh
